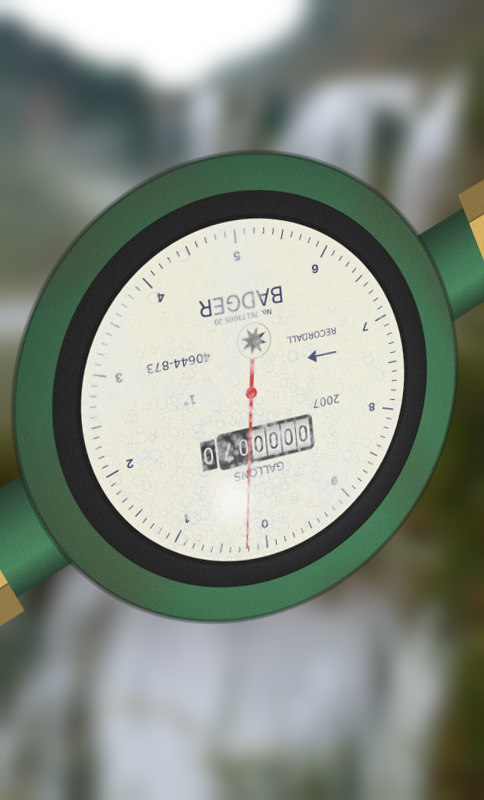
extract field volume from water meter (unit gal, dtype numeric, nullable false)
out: 70.2 gal
